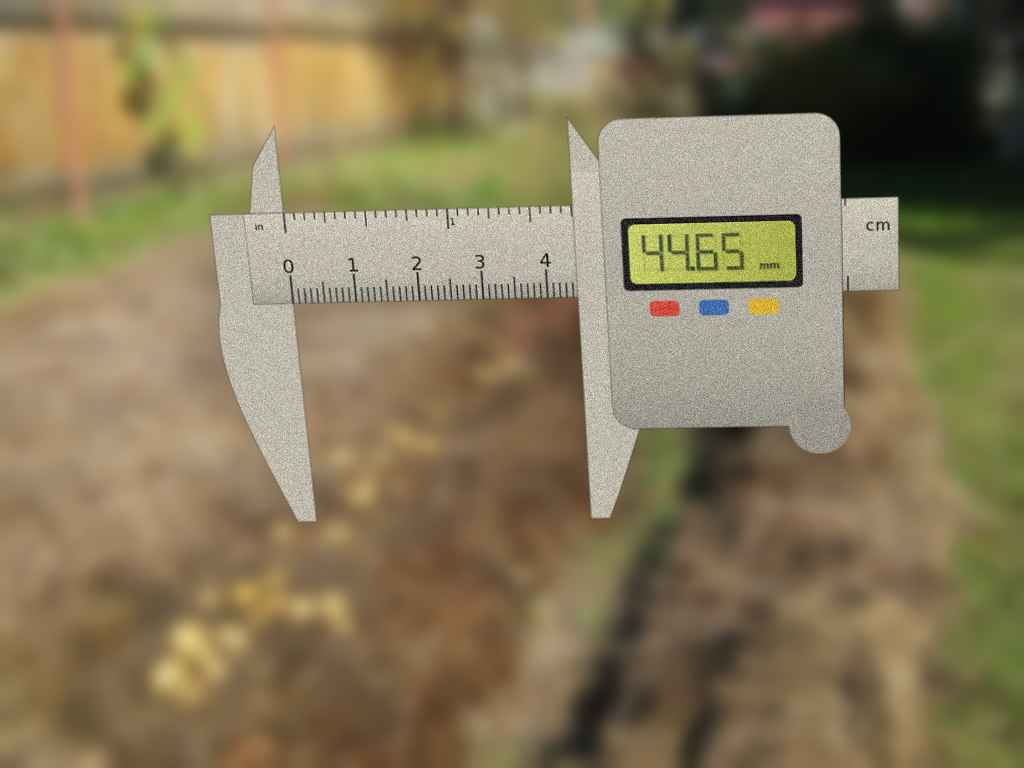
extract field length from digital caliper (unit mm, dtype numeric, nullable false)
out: 44.65 mm
